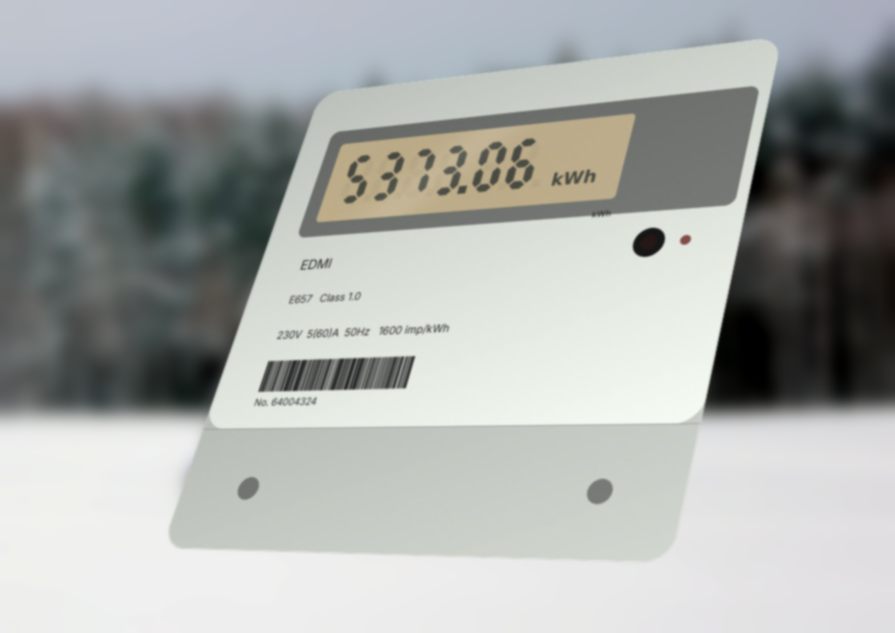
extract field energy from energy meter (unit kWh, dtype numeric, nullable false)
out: 5373.06 kWh
